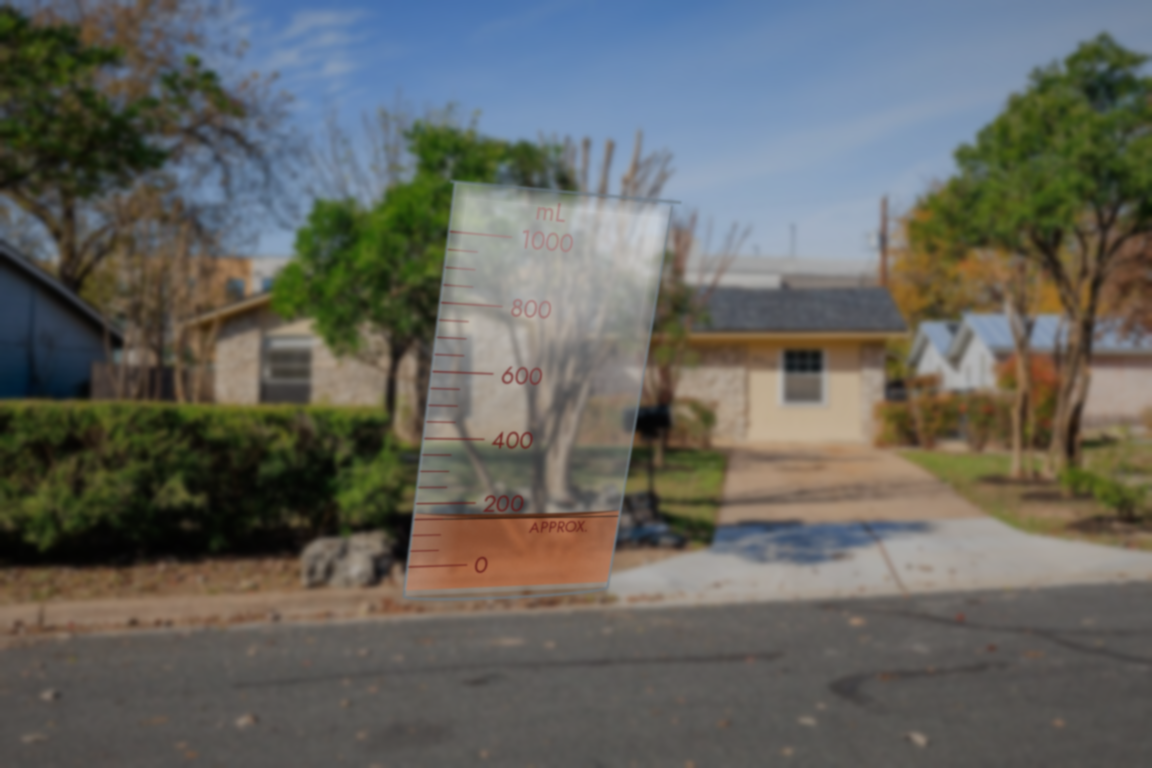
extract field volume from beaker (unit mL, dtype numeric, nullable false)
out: 150 mL
